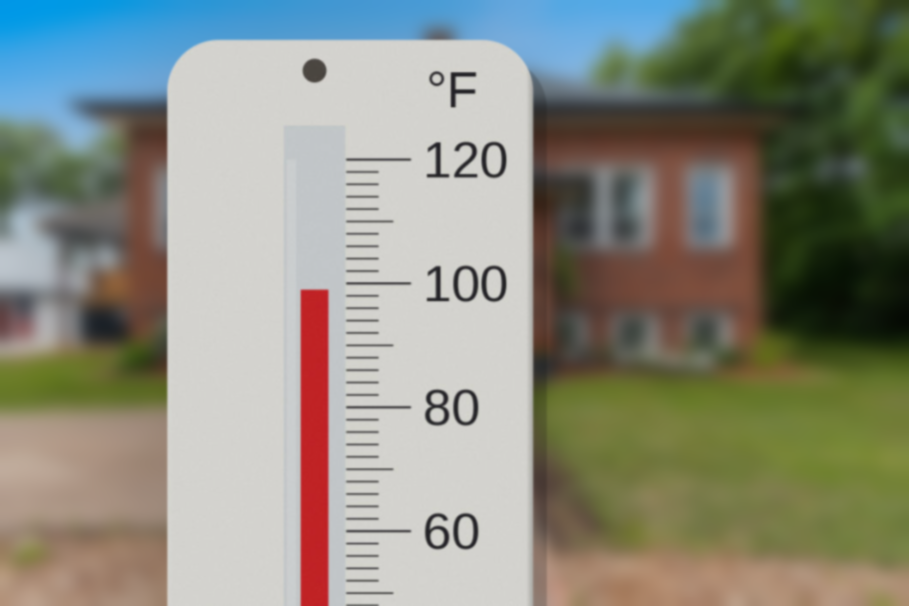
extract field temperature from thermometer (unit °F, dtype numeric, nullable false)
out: 99 °F
